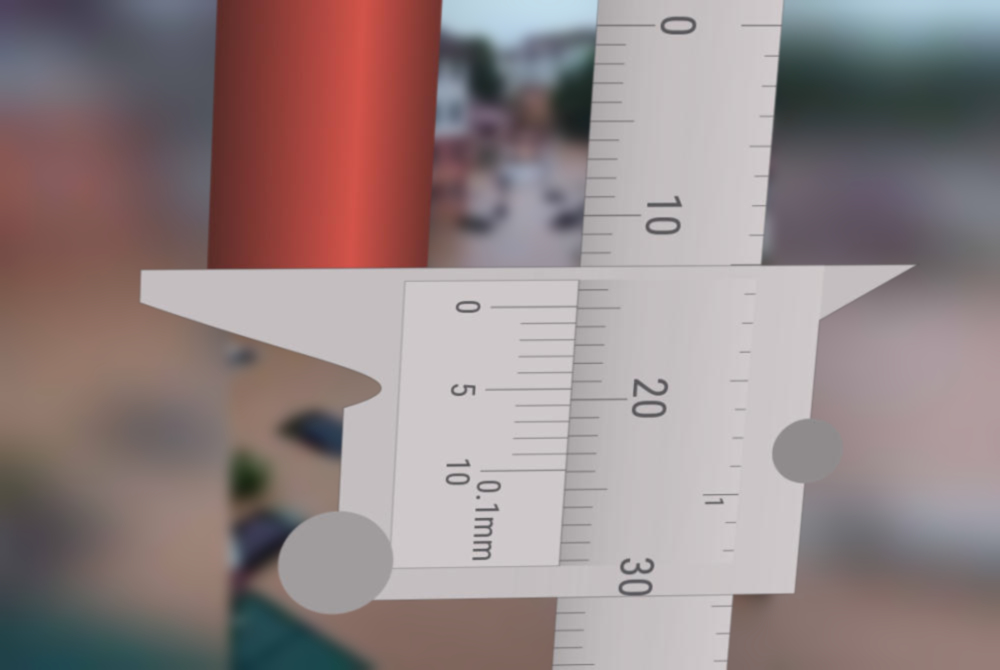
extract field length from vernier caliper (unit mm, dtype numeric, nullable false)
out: 14.9 mm
